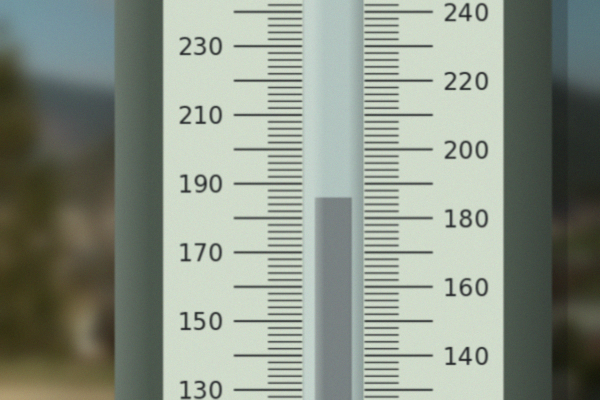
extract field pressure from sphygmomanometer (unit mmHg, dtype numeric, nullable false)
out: 186 mmHg
